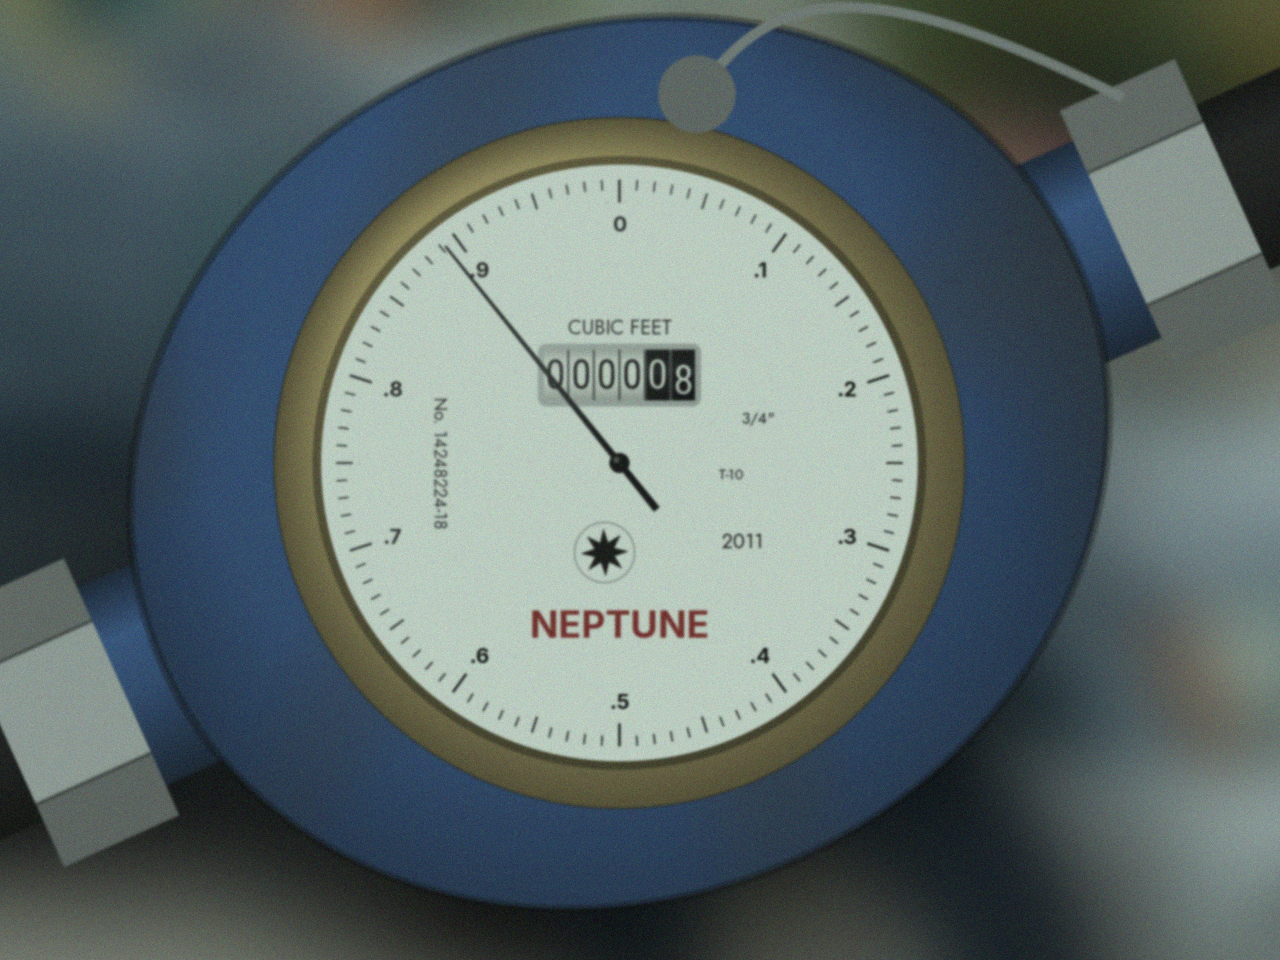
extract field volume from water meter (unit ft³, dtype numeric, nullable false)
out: 7.89 ft³
